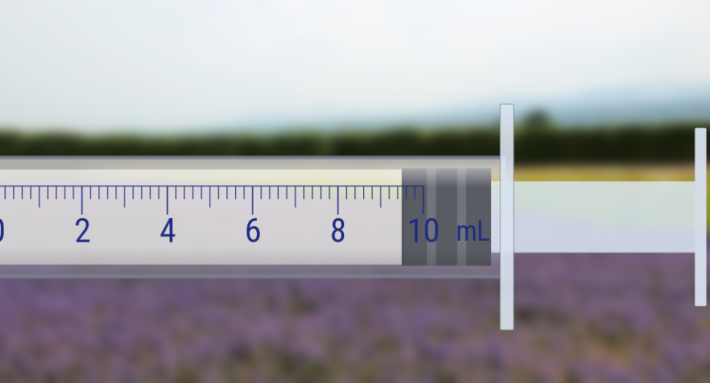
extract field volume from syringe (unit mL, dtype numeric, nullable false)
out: 9.5 mL
